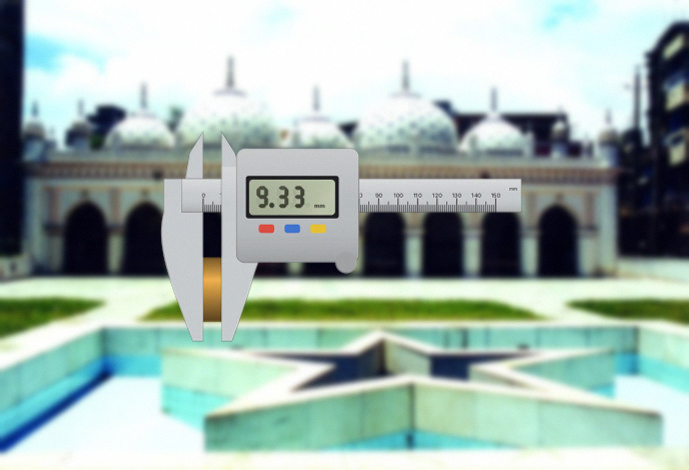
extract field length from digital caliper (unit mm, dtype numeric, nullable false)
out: 9.33 mm
